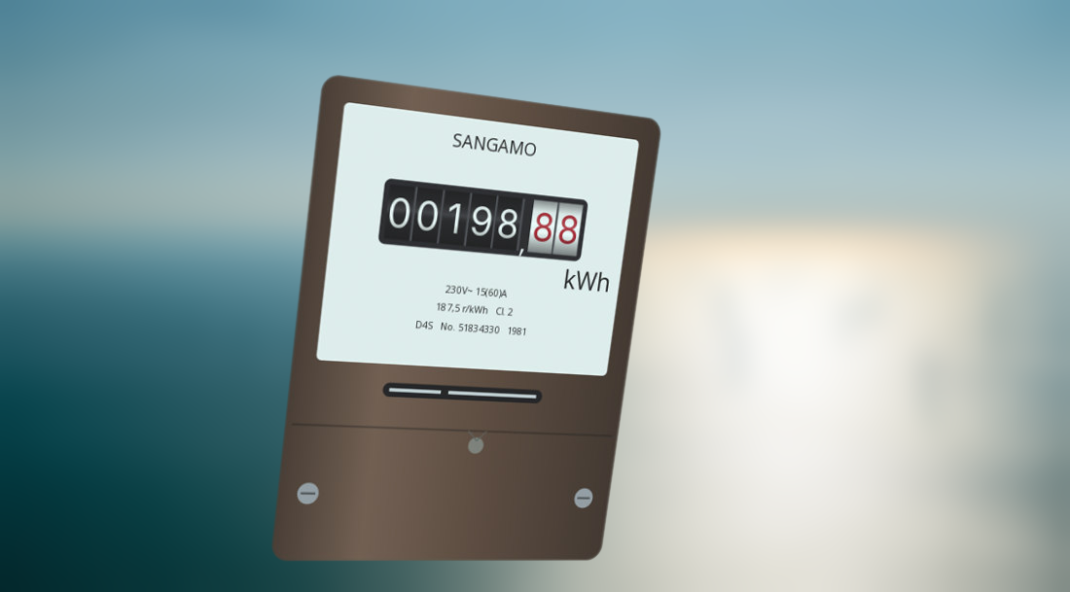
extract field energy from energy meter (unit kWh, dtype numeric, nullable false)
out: 198.88 kWh
